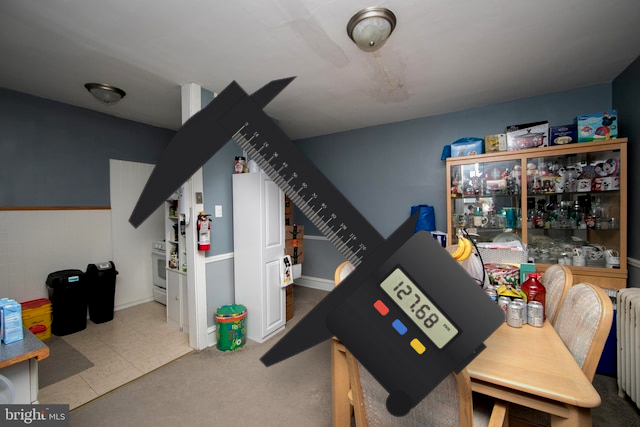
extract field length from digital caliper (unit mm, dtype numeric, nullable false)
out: 127.68 mm
